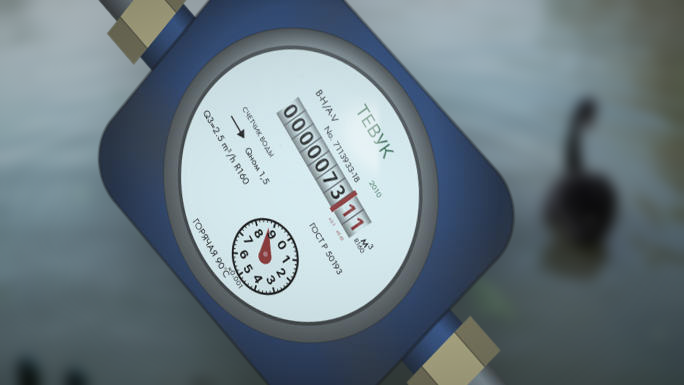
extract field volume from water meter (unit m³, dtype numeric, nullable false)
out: 73.118 m³
